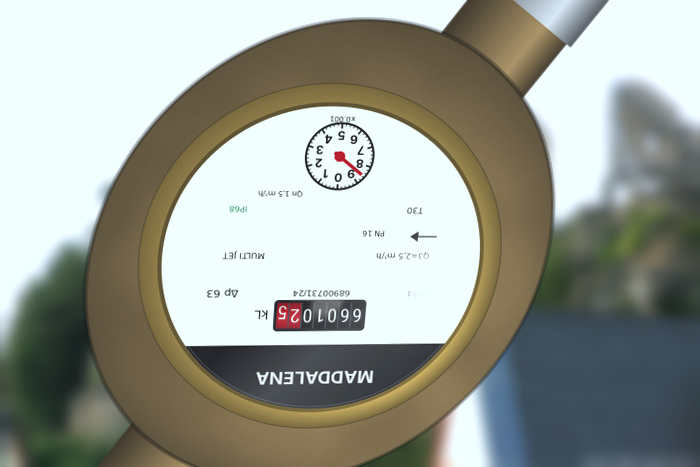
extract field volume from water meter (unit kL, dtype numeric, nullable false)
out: 66010.248 kL
